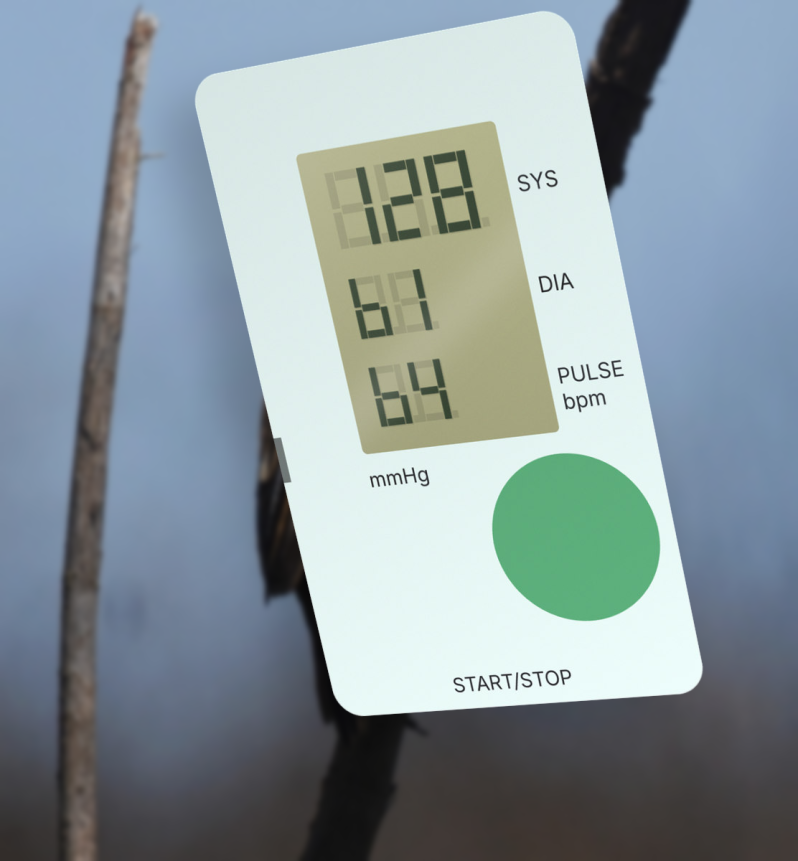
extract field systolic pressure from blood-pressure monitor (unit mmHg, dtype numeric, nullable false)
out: 128 mmHg
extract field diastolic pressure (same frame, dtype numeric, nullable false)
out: 61 mmHg
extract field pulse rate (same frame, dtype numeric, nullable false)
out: 64 bpm
